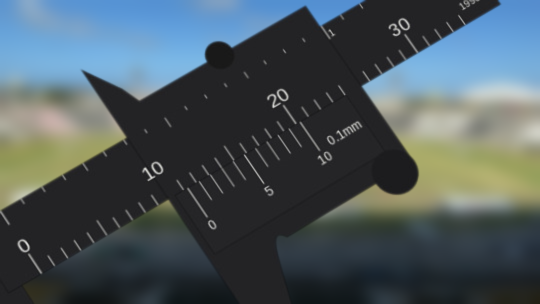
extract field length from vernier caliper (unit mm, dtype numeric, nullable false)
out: 11.3 mm
